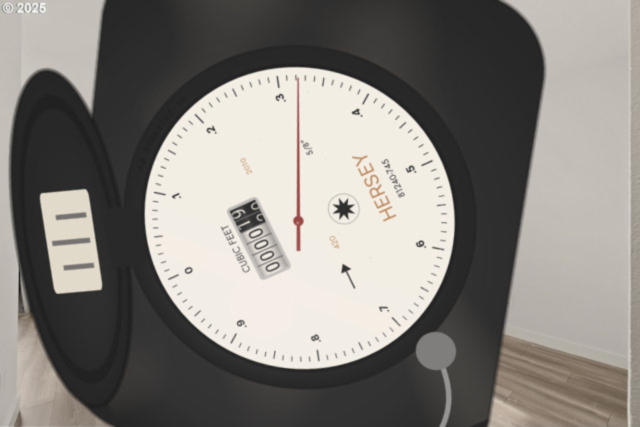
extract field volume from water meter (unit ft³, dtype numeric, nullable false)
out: 19.32 ft³
